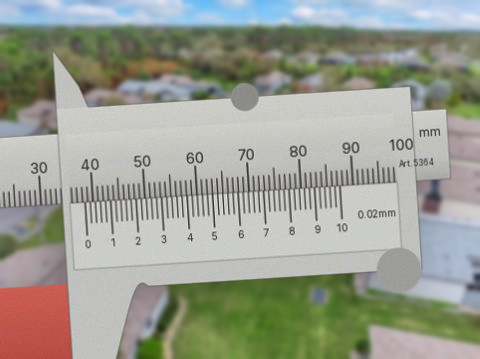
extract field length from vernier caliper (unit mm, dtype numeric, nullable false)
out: 38.5 mm
